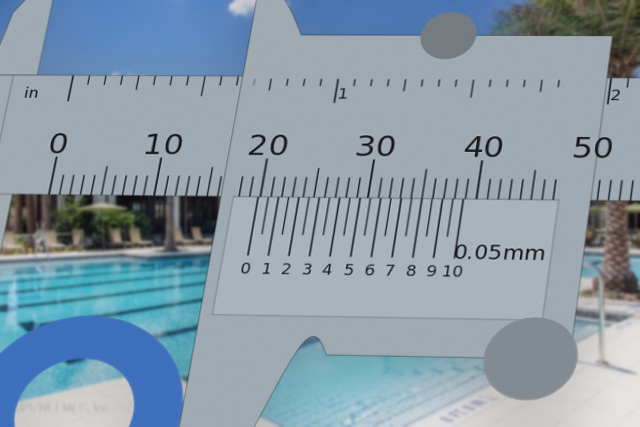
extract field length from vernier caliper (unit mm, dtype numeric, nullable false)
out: 19.8 mm
